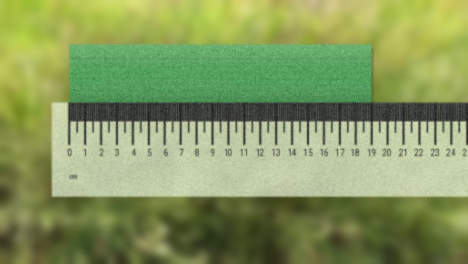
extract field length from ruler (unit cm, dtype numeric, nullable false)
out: 19 cm
